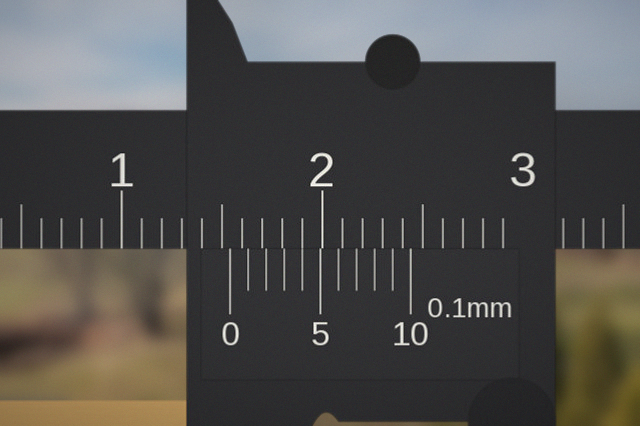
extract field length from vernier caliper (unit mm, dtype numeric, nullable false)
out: 15.4 mm
